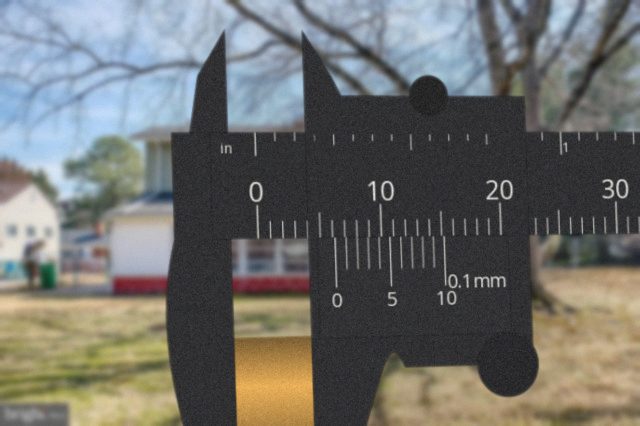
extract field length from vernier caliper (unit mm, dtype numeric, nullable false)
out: 6.2 mm
